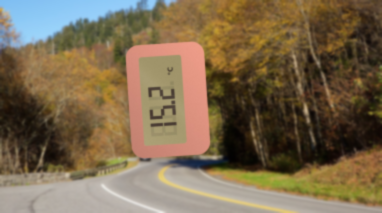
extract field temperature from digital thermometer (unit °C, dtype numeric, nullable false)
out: 15.2 °C
